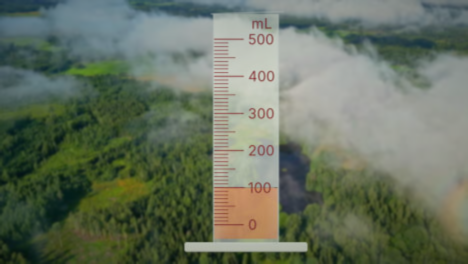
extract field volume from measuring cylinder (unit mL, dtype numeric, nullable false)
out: 100 mL
